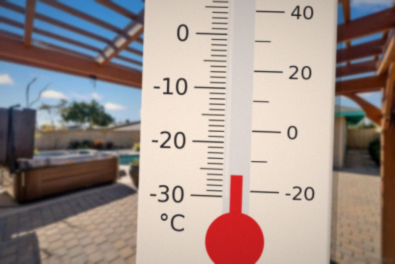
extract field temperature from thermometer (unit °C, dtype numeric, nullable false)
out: -26 °C
